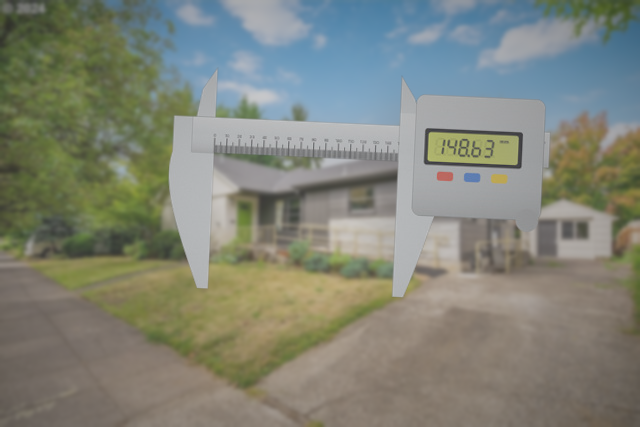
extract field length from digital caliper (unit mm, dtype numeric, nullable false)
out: 148.63 mm
